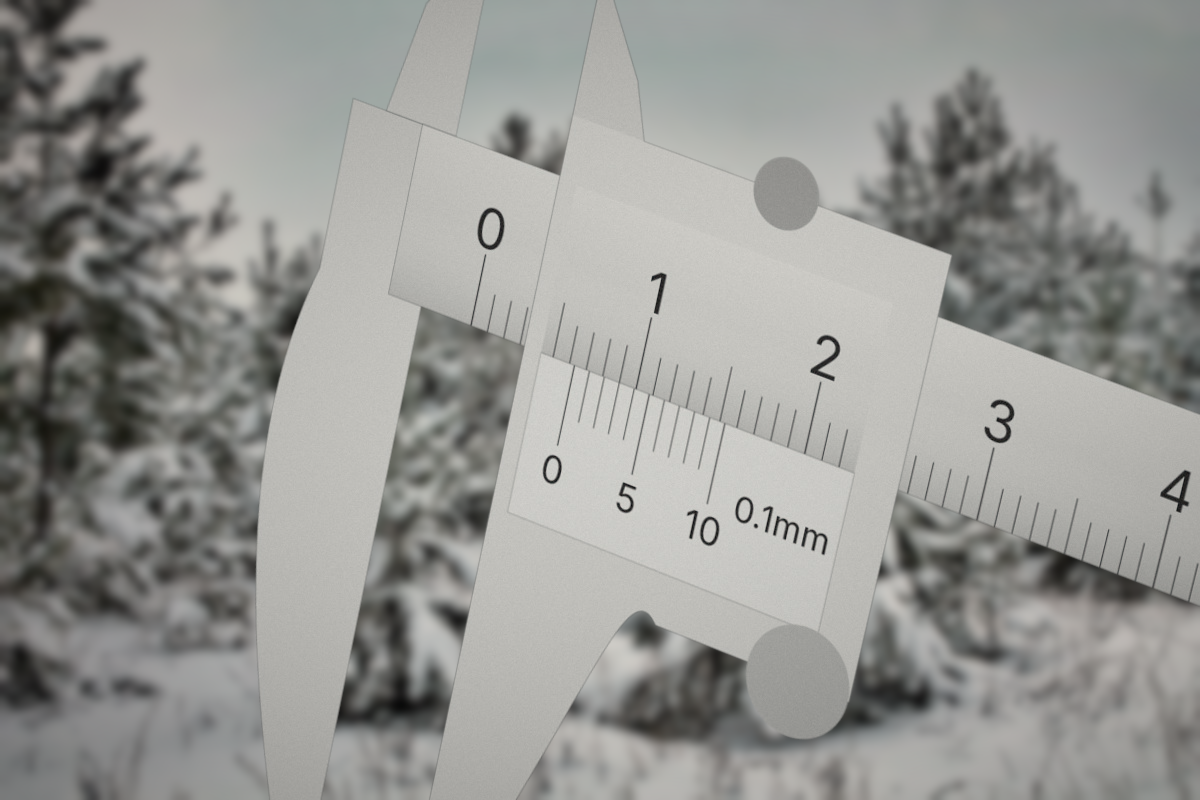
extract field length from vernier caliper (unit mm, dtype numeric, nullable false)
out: 6.3 mm
